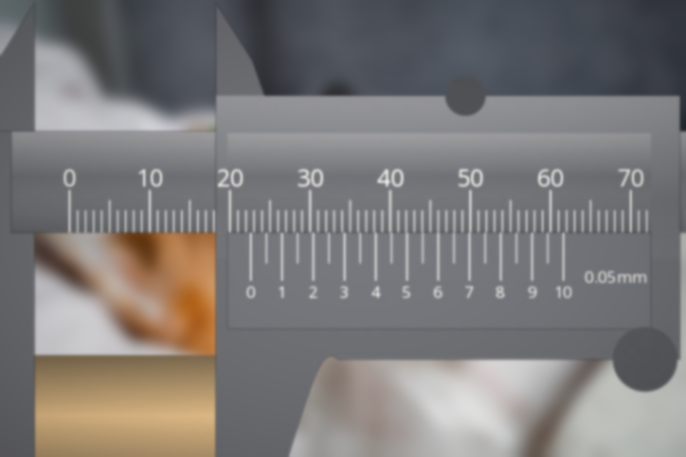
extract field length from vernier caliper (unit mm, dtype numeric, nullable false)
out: 22.6 mm
